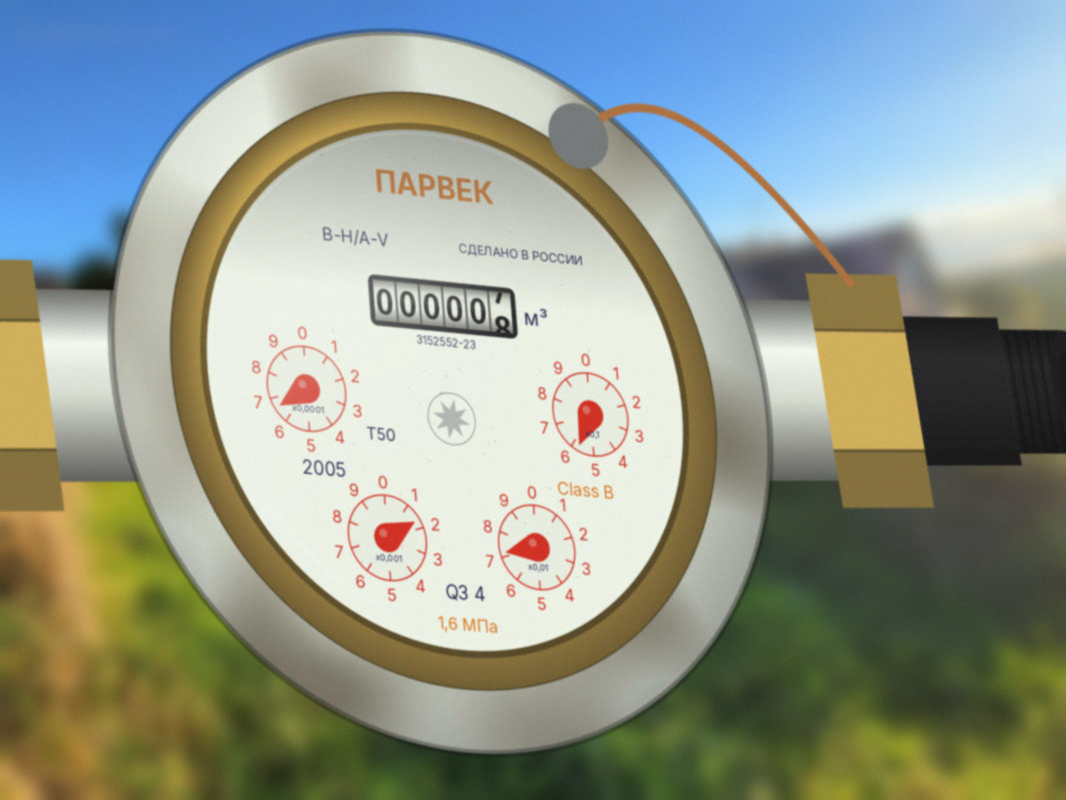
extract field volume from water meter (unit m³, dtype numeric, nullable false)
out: 7.5716 m³
